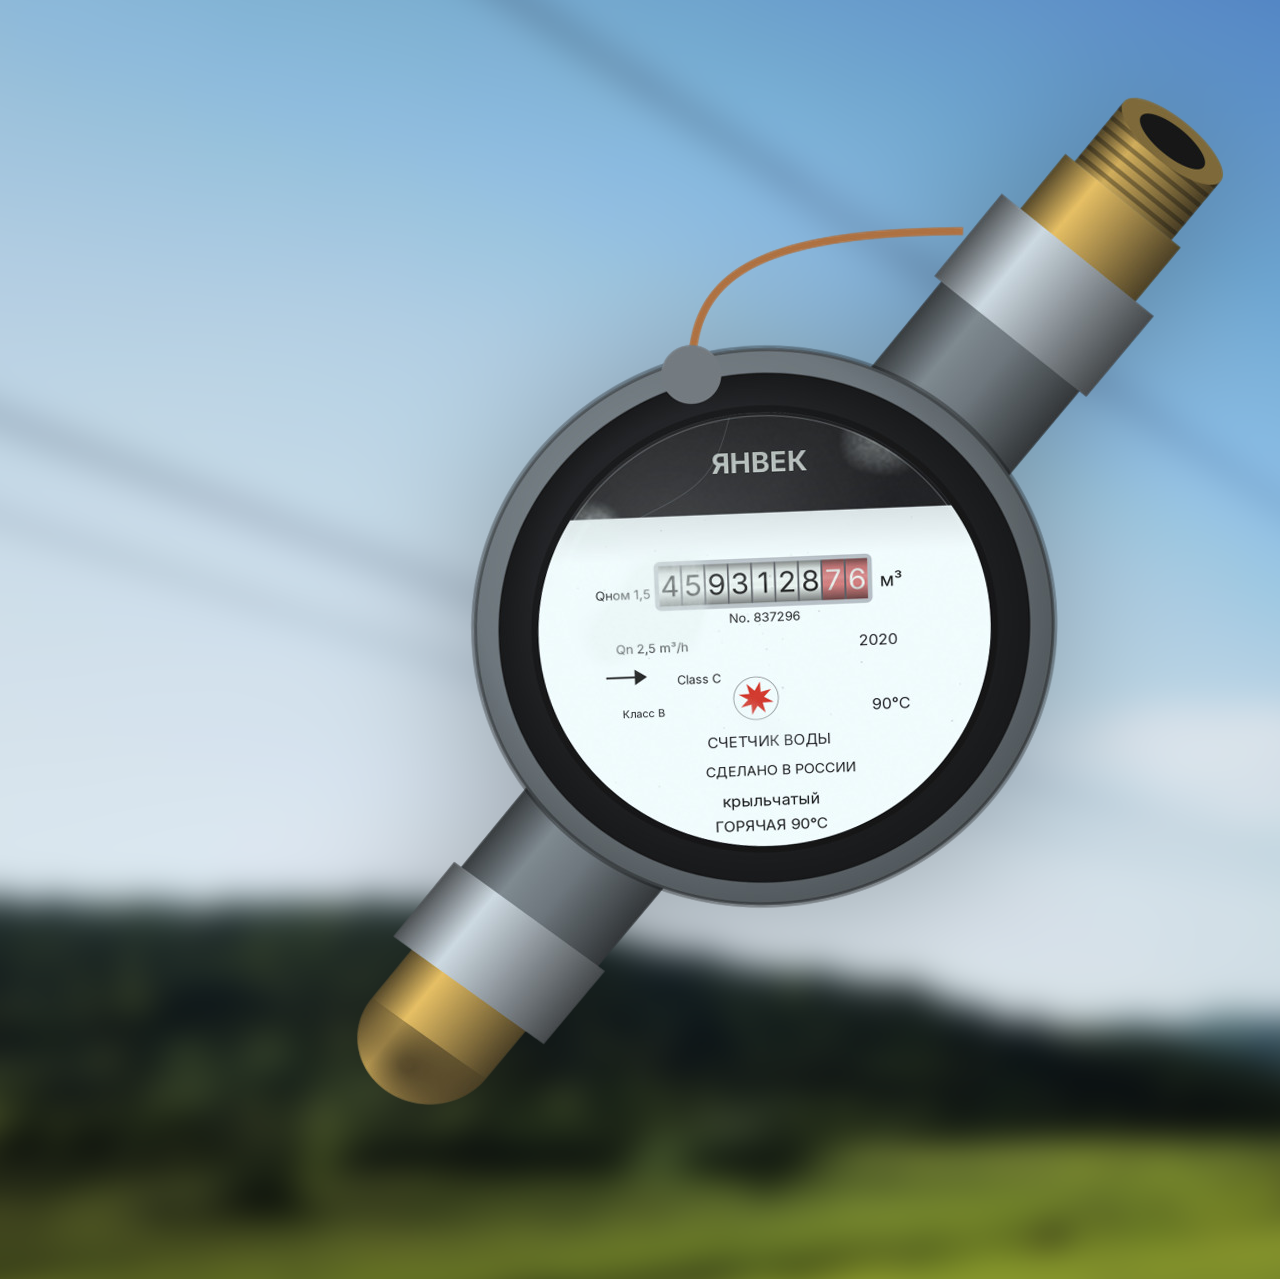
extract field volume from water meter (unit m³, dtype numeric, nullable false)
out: 4593128.76 m³
